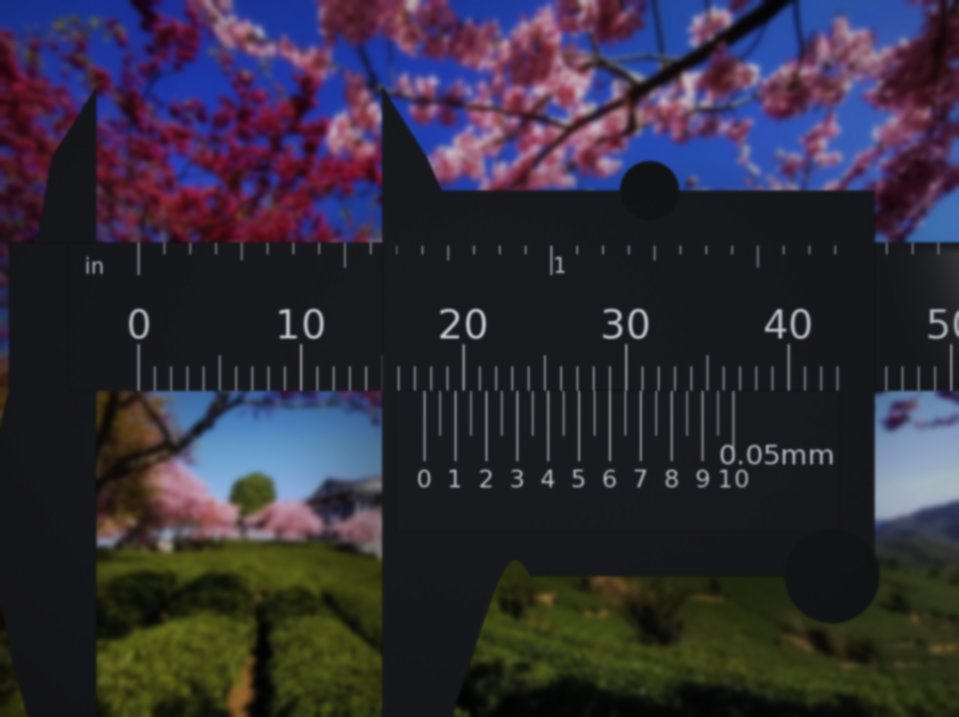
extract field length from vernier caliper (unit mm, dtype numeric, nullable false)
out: 17.6 mm
